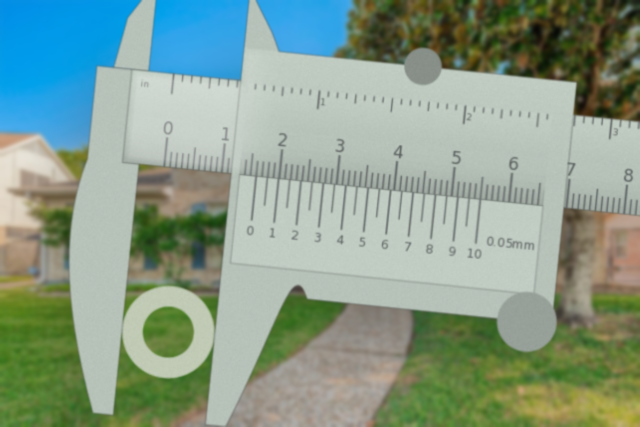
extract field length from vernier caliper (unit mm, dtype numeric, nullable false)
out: 16.0 mm
